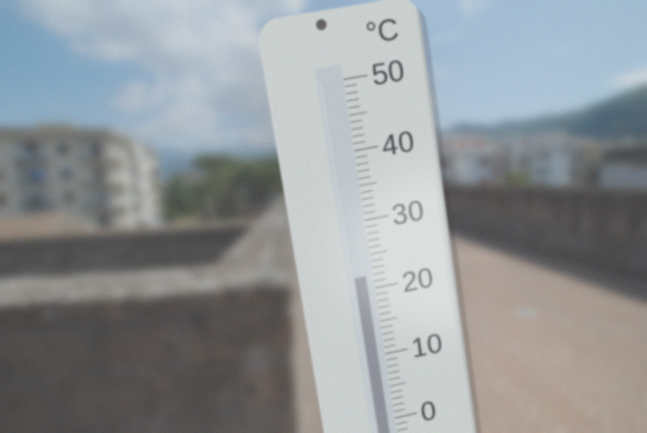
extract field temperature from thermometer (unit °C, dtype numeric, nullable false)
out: 22 °C
